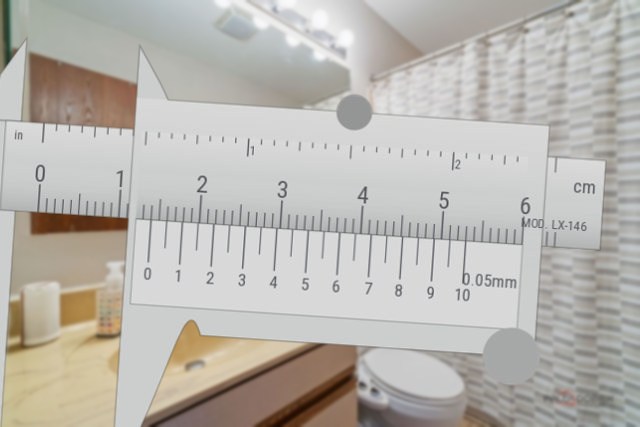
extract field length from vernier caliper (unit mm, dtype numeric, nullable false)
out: 14.0 mm
